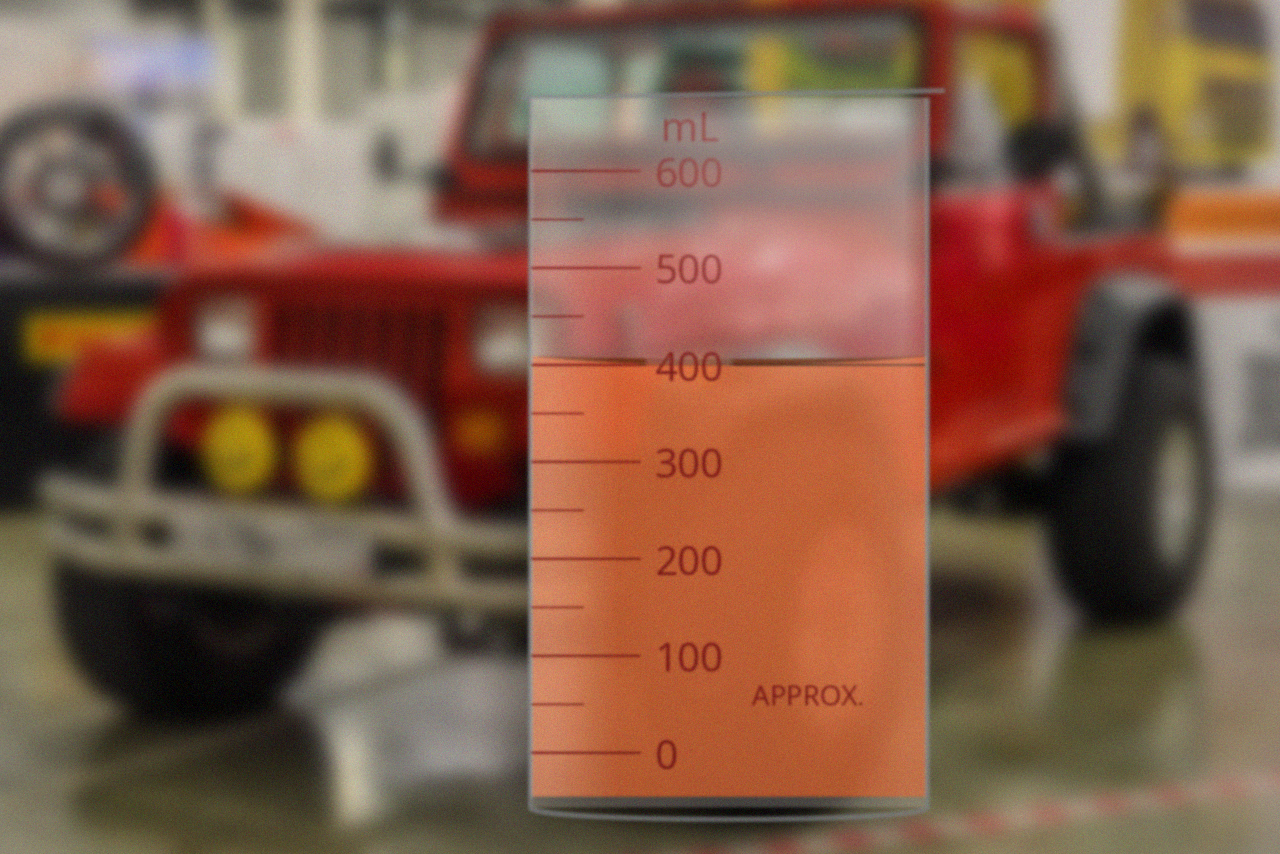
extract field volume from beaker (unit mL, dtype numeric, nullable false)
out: 400 mL
